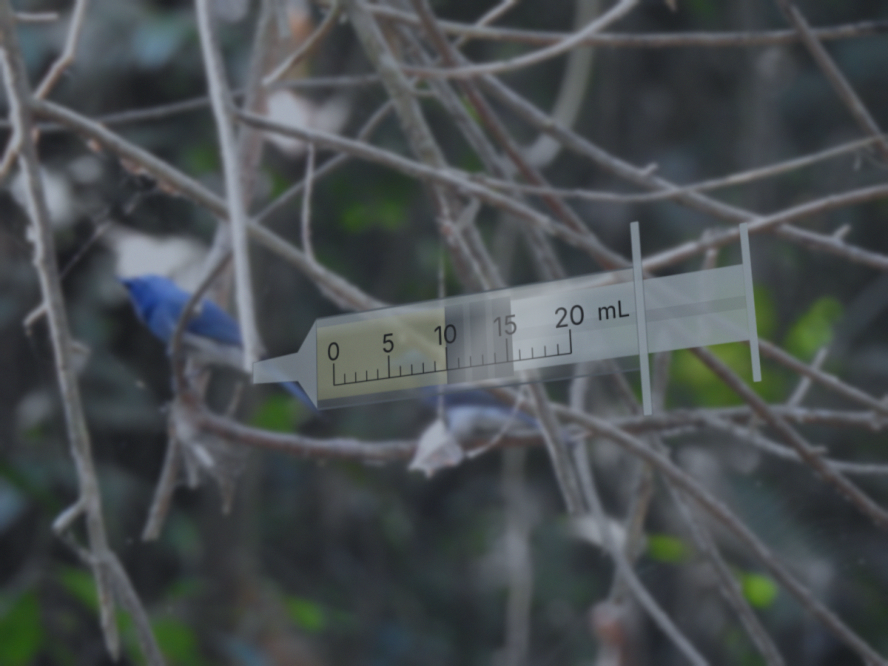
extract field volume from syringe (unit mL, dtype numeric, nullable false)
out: 10 mL
